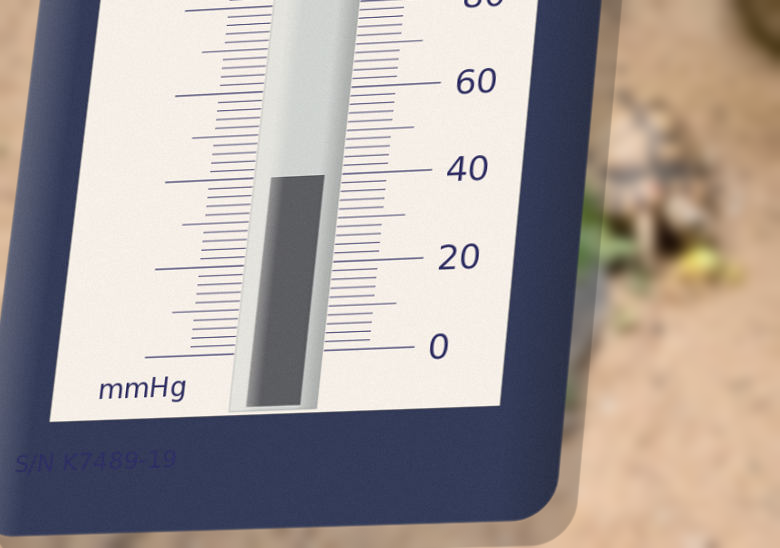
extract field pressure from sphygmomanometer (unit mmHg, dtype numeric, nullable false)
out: 40 mmHg
